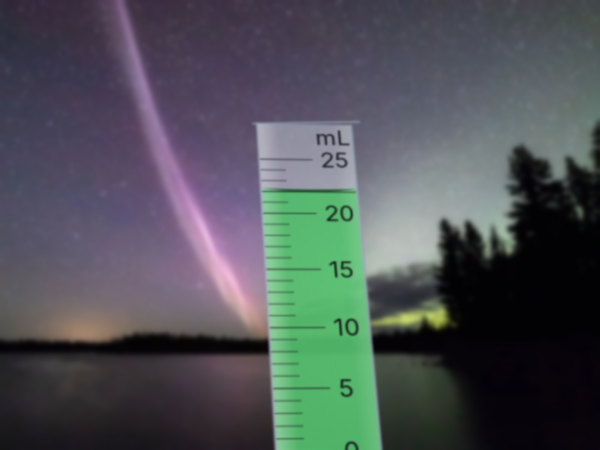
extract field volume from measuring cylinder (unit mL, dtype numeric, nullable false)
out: 22 mL
